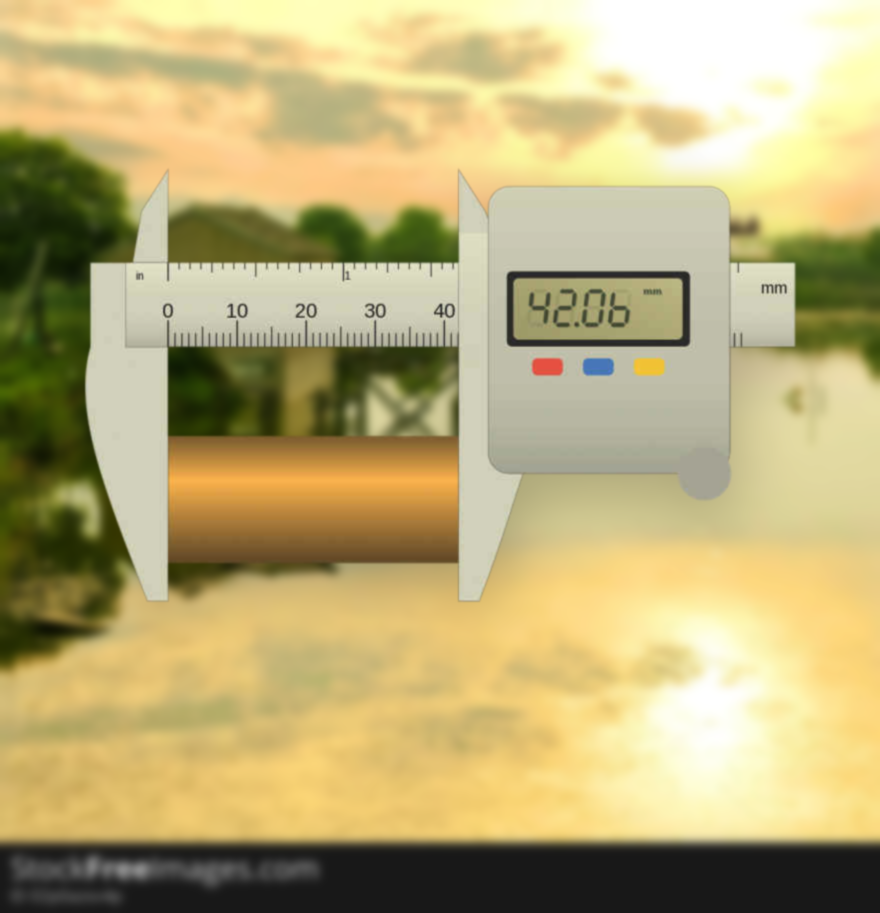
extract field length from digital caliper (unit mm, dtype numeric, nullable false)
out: 42.06 mm
